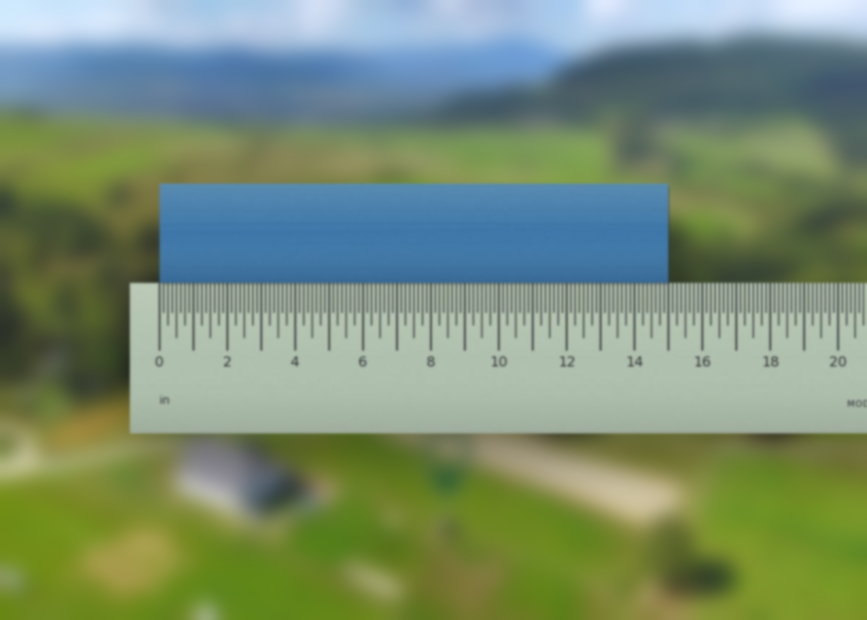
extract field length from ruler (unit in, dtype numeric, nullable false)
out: 15 in
